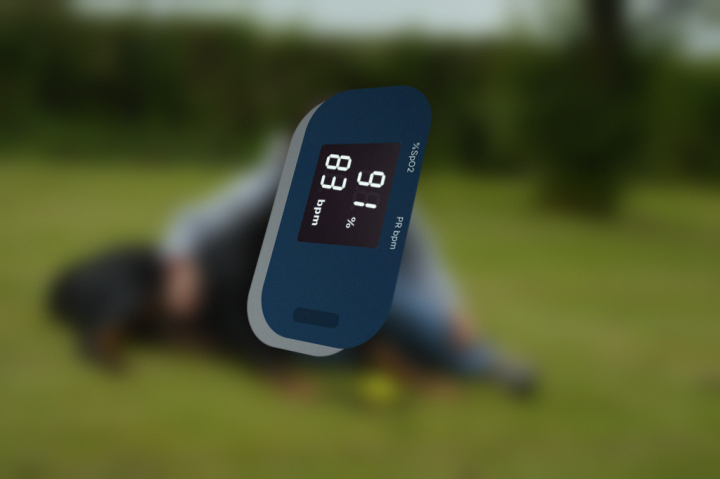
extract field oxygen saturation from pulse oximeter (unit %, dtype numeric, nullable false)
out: 91 %
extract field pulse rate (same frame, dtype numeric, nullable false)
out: 83 bpm
